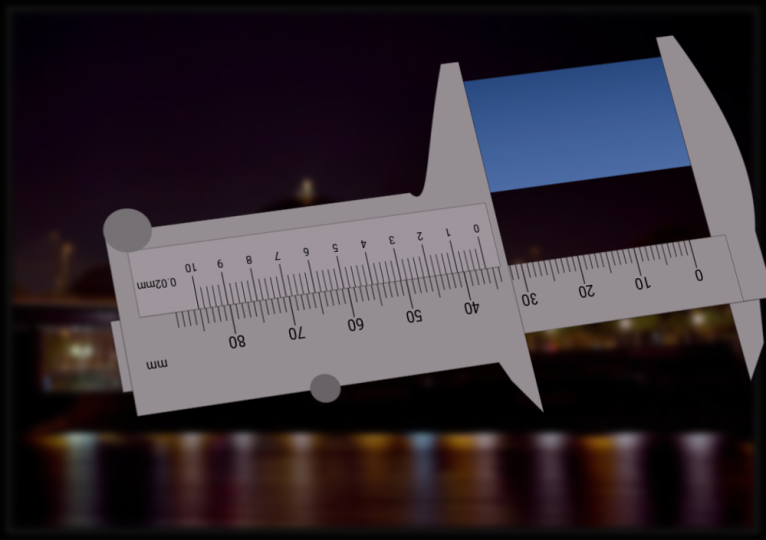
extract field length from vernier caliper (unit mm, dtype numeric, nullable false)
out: 36.2 mm
